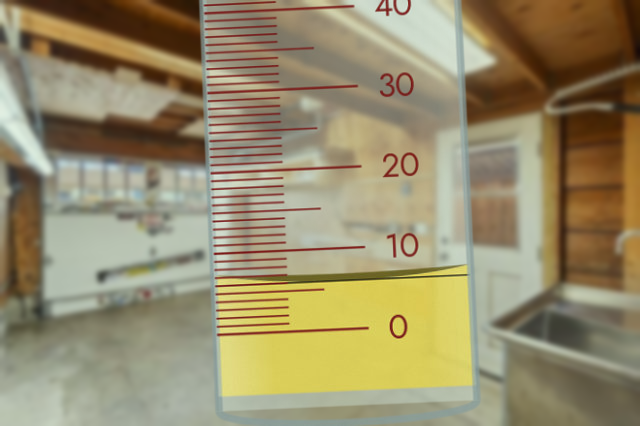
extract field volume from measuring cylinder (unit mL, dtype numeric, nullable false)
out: 6 mL
